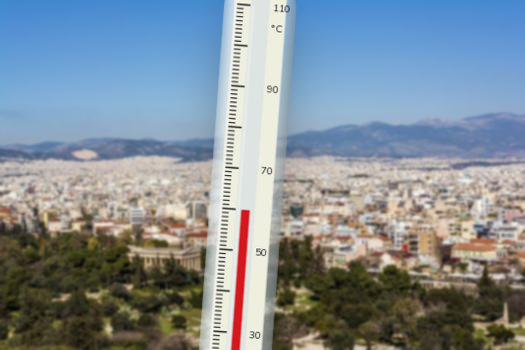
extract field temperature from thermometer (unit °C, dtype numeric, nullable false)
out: 60 °C
